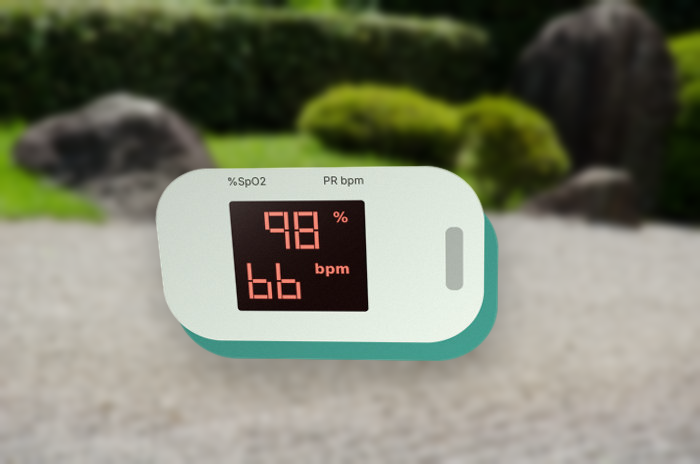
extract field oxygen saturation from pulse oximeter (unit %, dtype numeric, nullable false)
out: 98 %
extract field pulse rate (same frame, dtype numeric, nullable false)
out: 66 bpm
